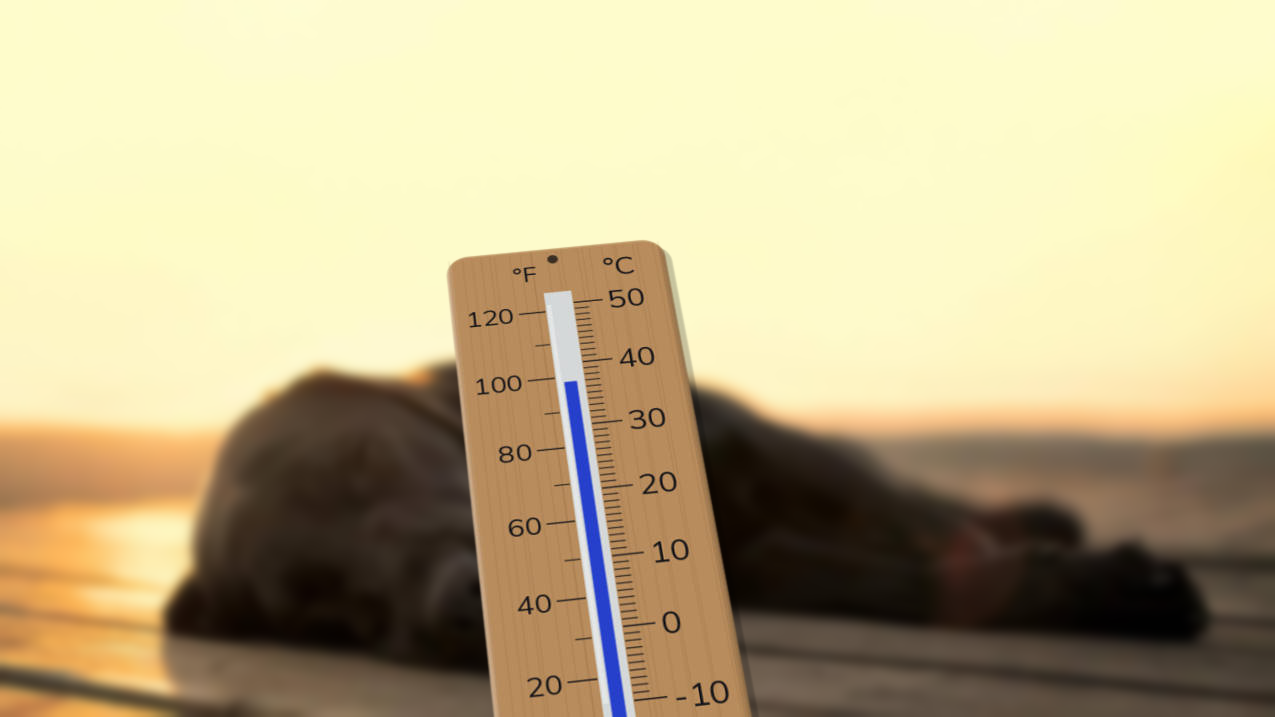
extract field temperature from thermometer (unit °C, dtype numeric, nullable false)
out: 37 °C
